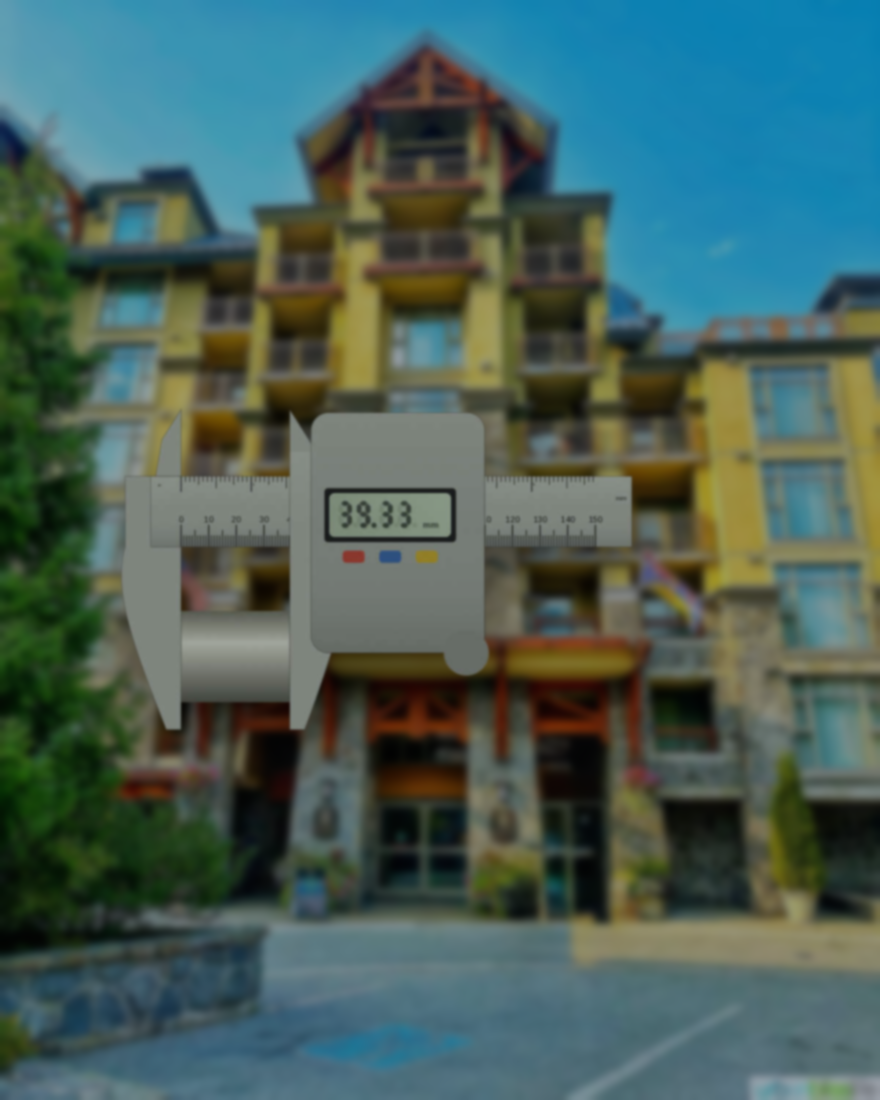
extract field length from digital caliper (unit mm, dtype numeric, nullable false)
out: 39.33 mm
